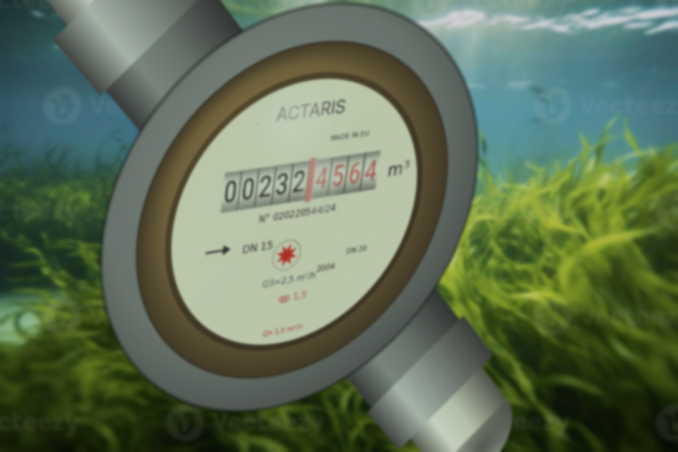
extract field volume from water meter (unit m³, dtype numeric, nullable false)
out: 232.4564 m³
